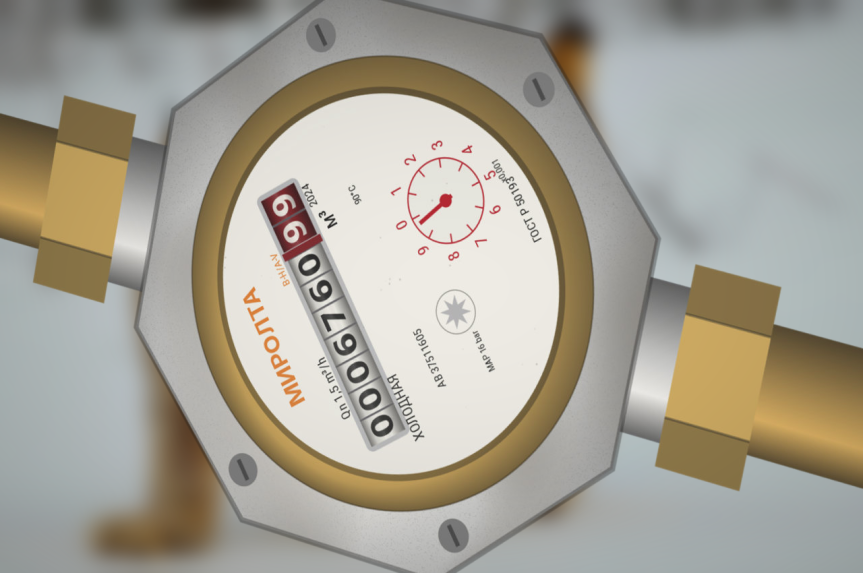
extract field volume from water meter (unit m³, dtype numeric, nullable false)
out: 6760.989 m³
